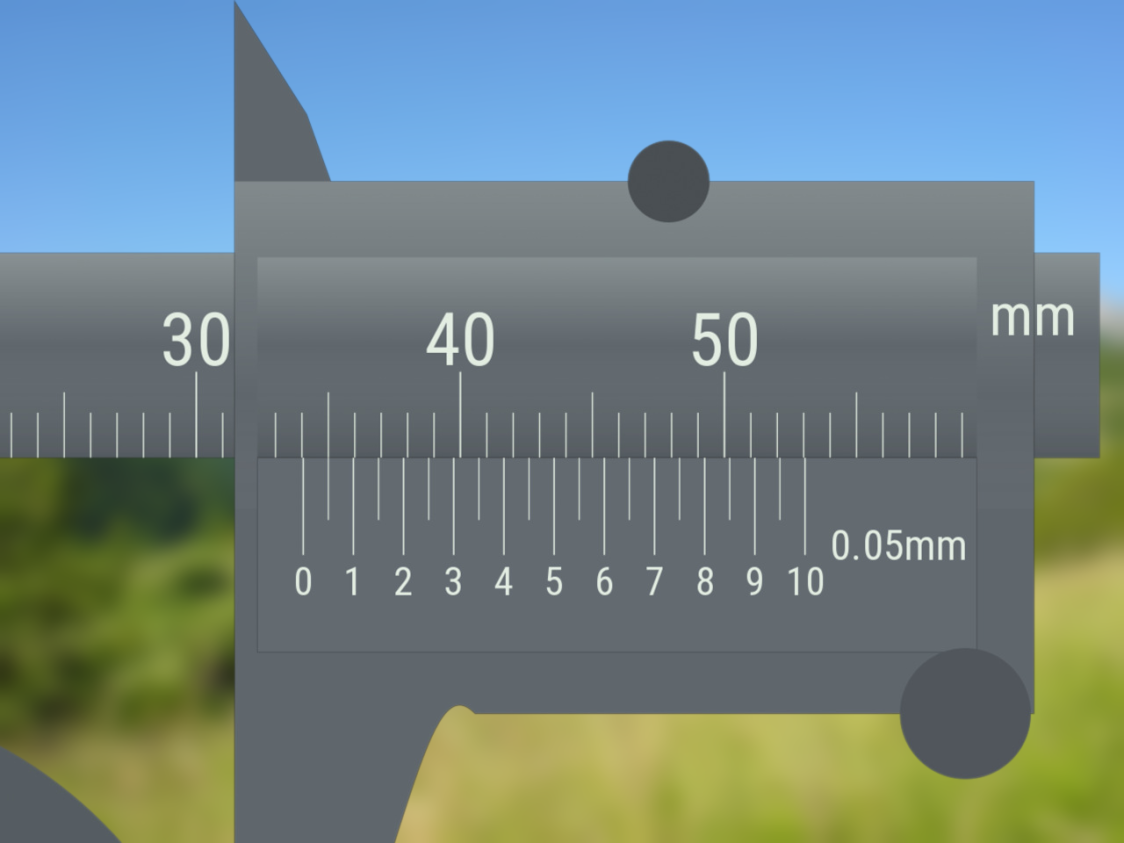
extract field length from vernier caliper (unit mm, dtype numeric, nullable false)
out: 34.05 mm
